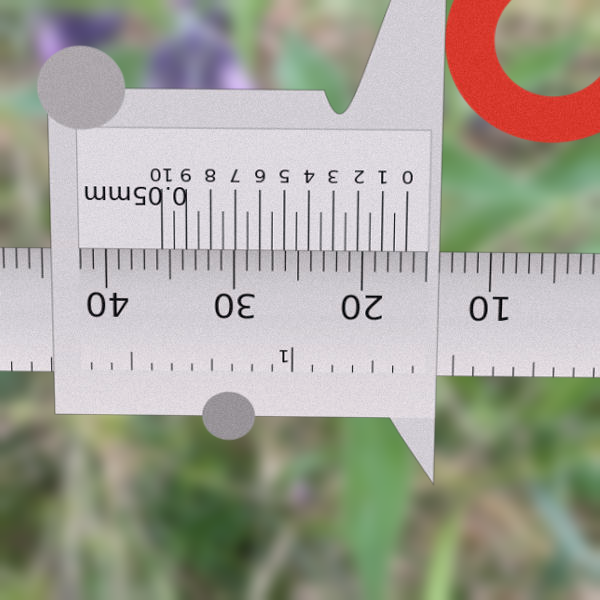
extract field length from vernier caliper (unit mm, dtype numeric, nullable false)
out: 16.6 mm
